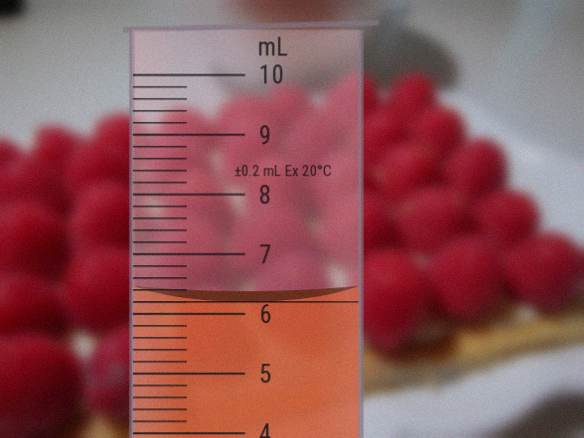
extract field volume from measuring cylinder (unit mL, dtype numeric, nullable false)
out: 6.2 mL
